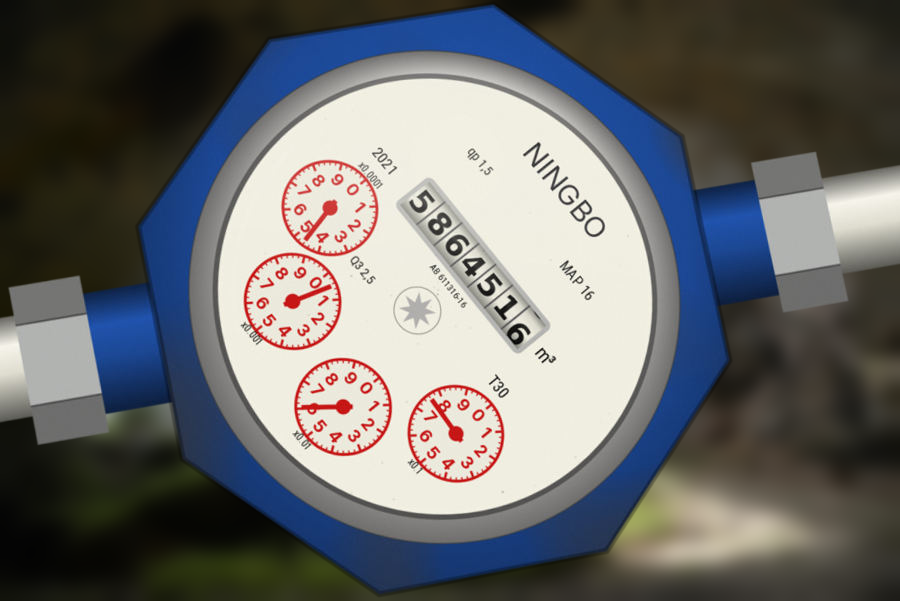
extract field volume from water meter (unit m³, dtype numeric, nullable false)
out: 5864515.7604 m³
